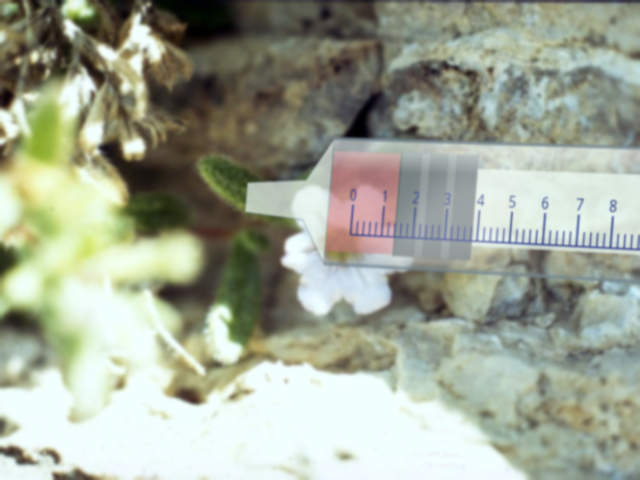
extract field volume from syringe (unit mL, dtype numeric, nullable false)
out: 1.4 mL
